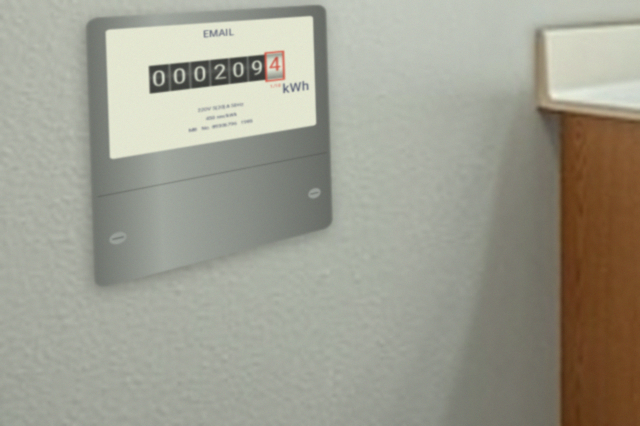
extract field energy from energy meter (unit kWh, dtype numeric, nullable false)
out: 209.4 kWh
